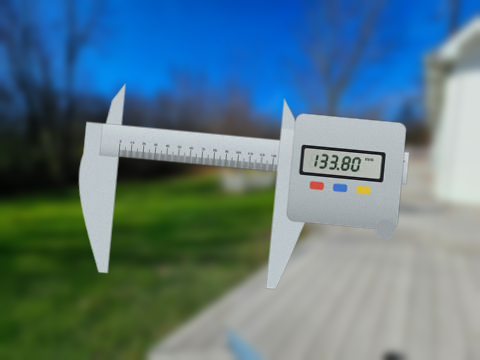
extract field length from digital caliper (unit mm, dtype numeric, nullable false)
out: 133.80 mm
